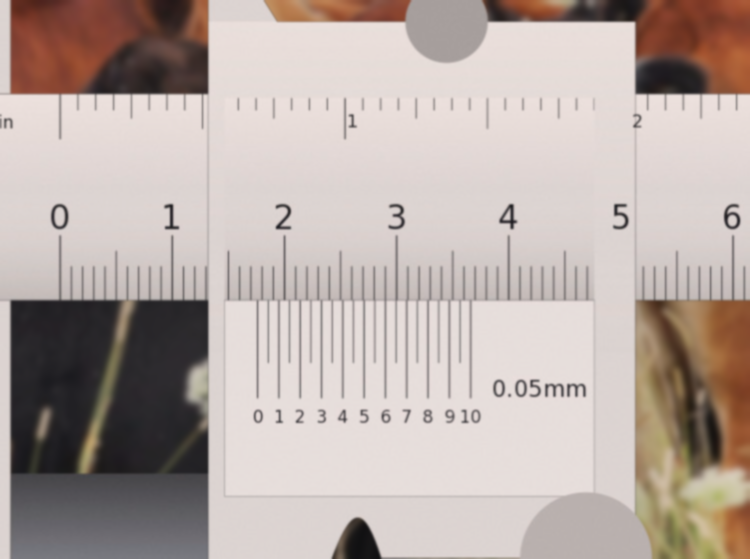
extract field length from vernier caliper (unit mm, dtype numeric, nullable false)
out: 17.6 mm
